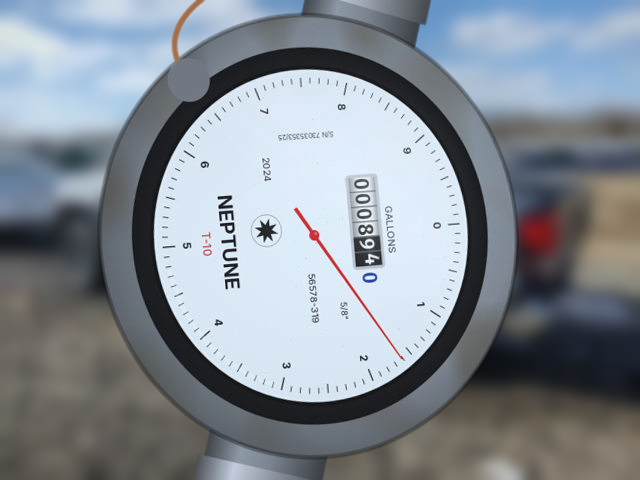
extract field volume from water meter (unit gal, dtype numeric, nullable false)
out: 8941.6 gal
